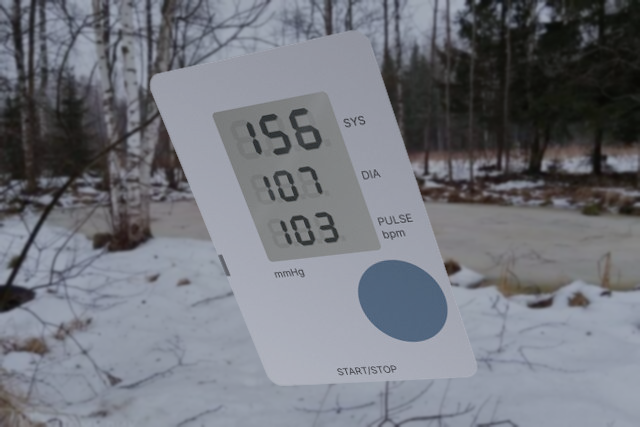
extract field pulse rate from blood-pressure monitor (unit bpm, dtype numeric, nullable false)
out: 103 bpm
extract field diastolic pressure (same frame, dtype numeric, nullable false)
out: 107 mmHg
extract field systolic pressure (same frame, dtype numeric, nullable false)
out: 156 mmHg
